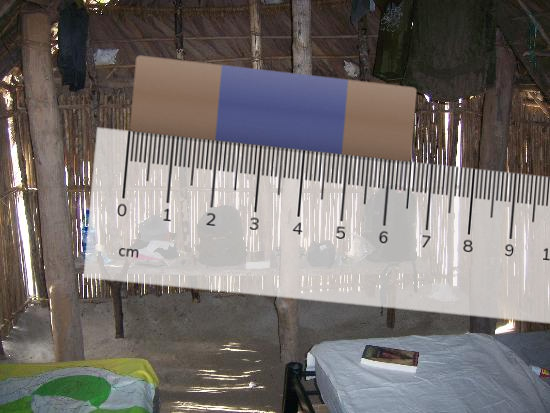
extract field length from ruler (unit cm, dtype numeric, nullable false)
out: 6.5 cm
